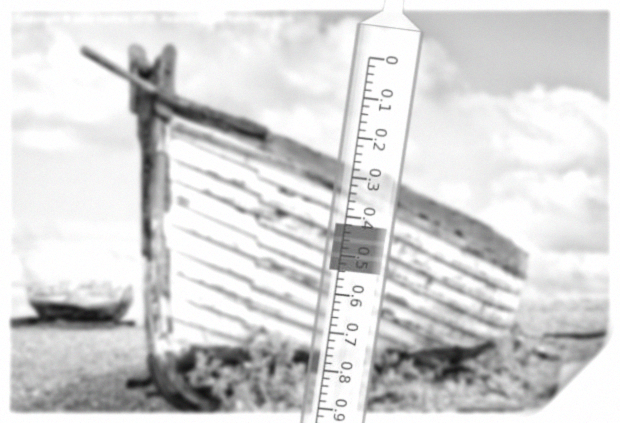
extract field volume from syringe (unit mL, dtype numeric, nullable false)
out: 0.42 mL
